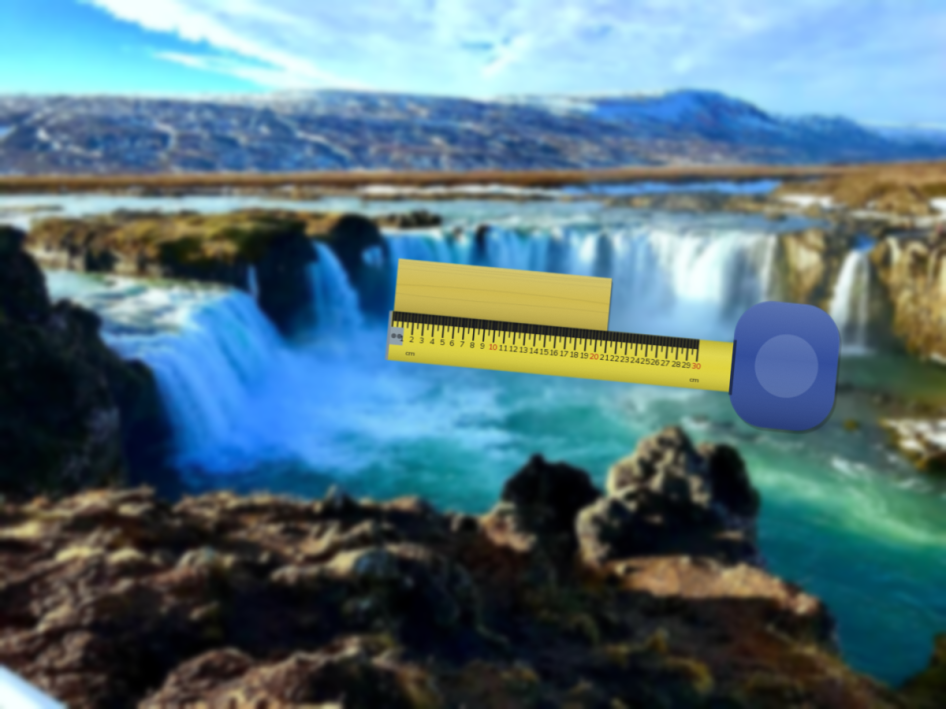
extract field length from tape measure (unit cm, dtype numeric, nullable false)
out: 21 cm
